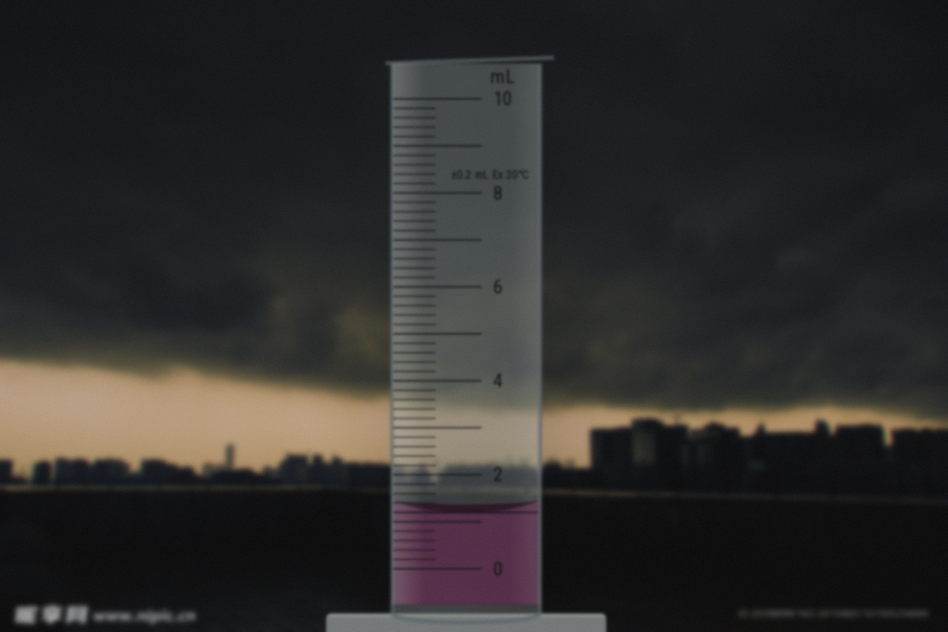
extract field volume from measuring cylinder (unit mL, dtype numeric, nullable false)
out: 1.2 mL
